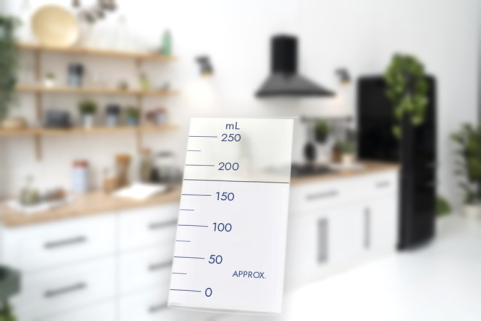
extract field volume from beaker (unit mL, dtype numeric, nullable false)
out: 175 mL
